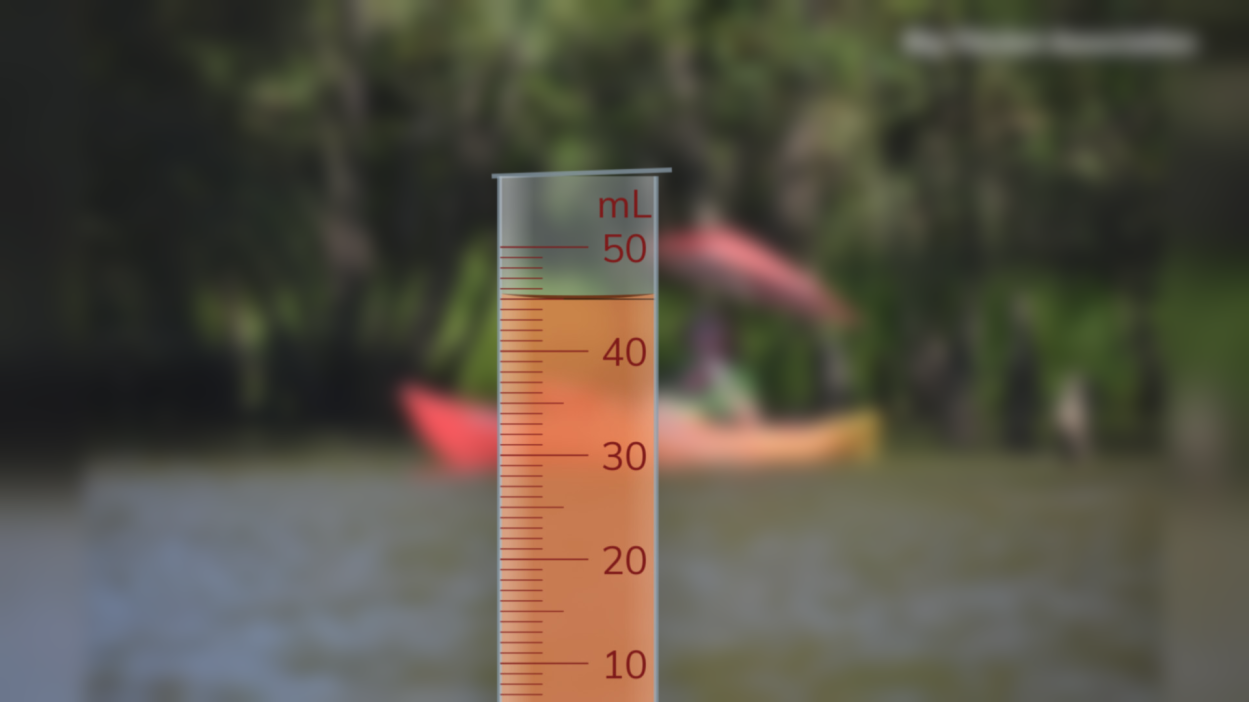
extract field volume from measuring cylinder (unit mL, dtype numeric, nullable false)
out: 45 mL
